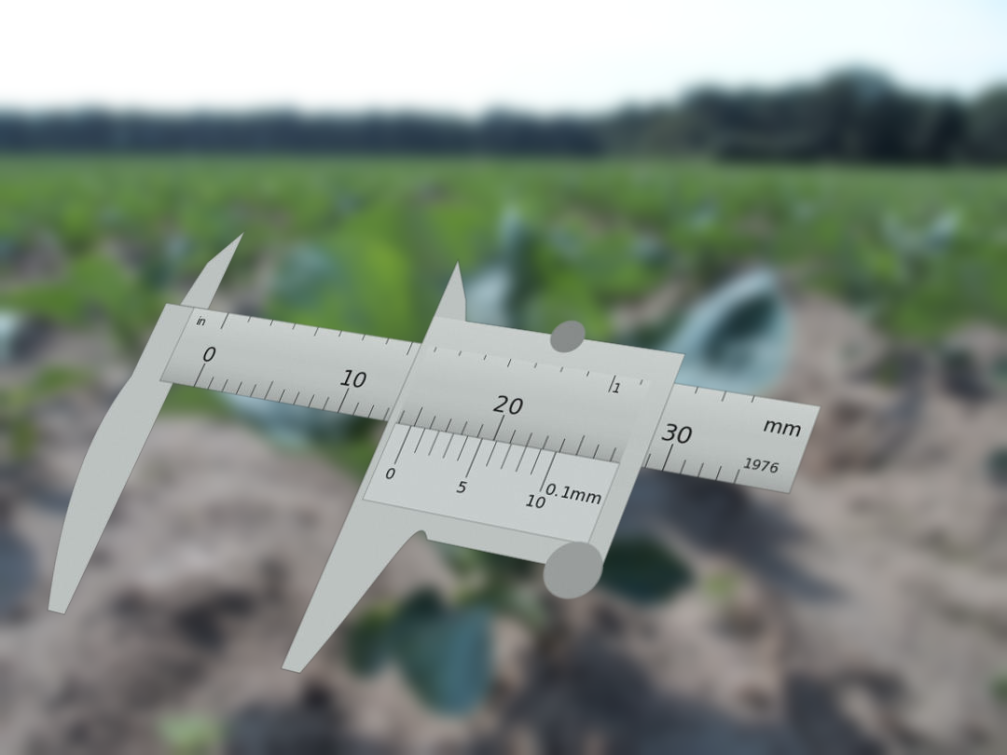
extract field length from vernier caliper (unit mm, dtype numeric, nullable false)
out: 14.8 mm
